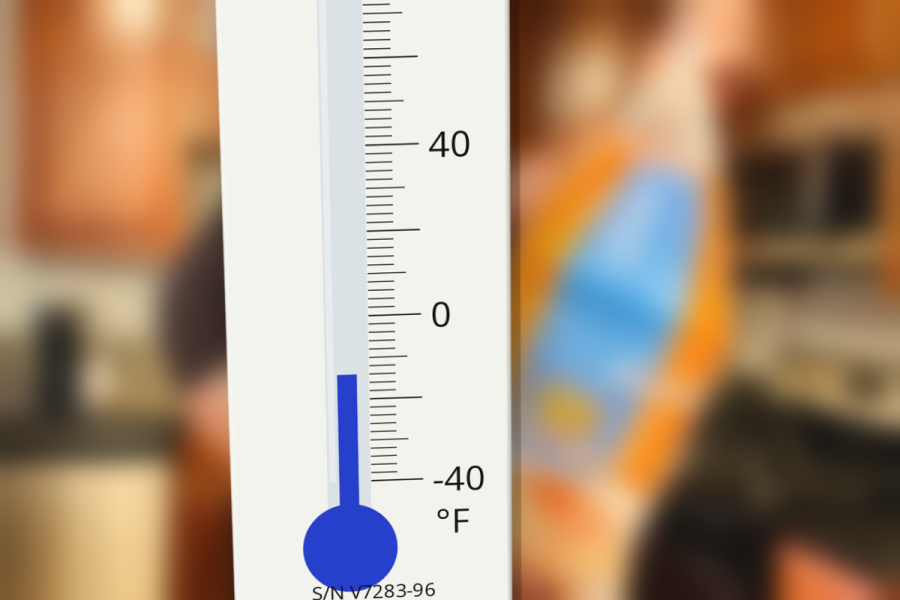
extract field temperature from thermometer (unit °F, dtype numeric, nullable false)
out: -14 °F
